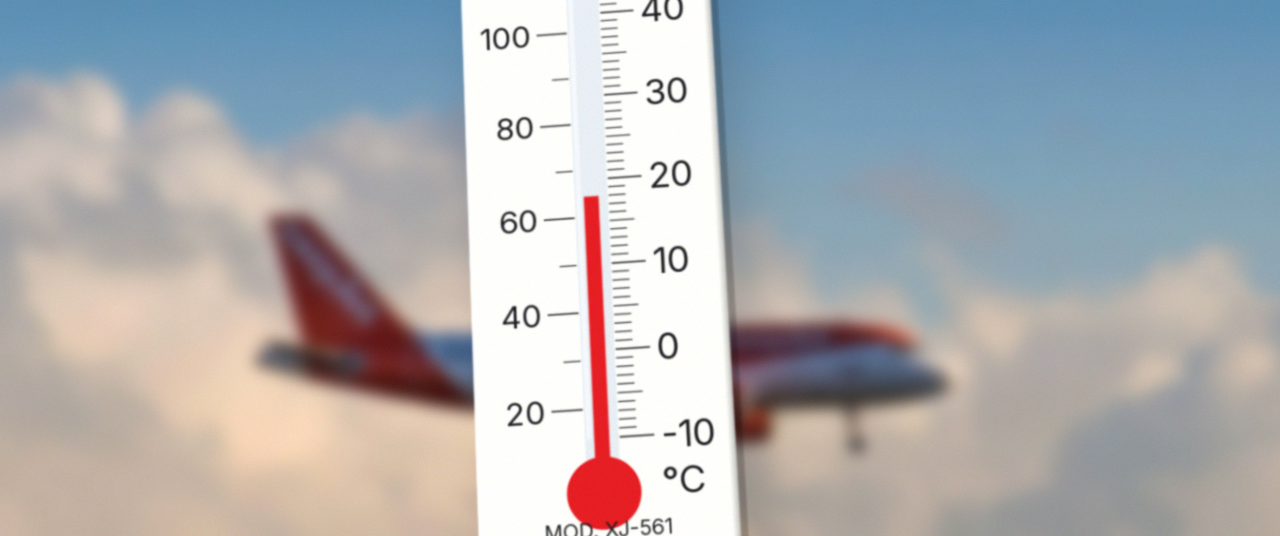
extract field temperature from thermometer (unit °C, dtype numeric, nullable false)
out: 18 °C
